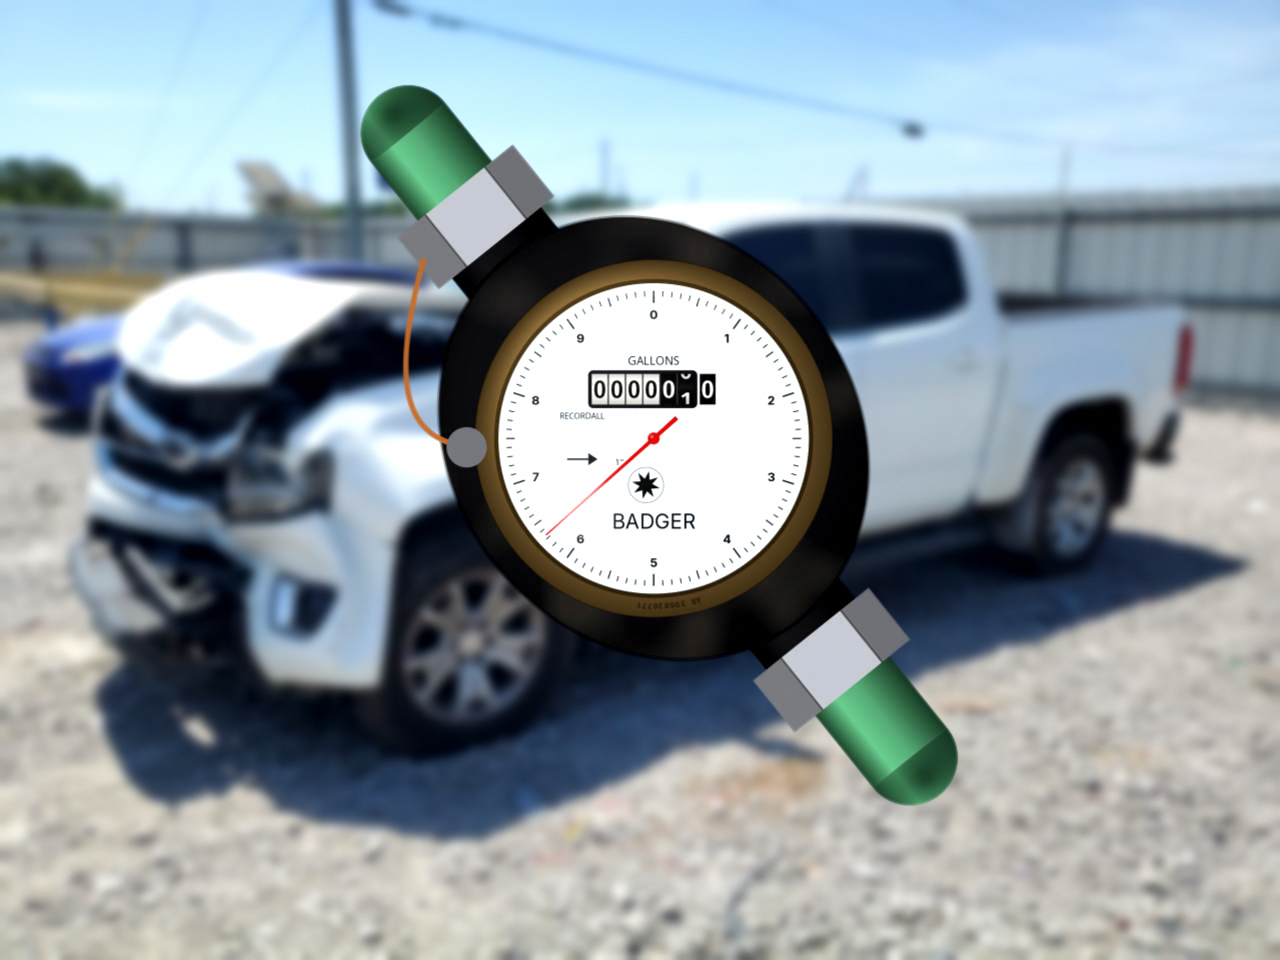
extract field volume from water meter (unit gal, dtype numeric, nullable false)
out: 6.3 gal
